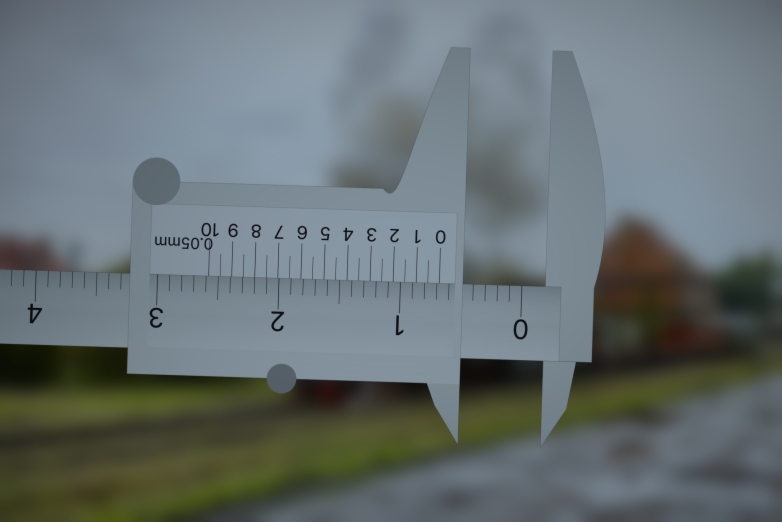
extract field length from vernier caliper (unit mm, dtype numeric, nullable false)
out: 6.8 mm
